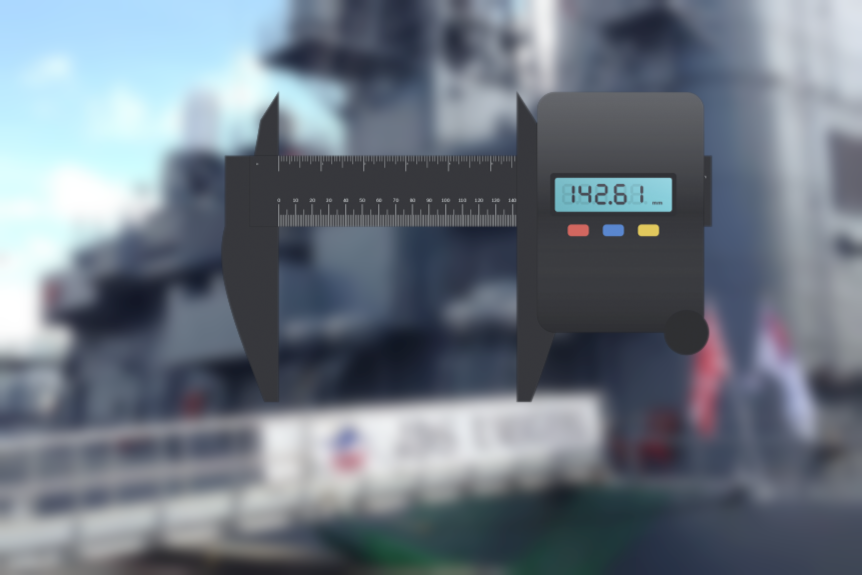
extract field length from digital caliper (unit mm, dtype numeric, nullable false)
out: 142.61 mm
